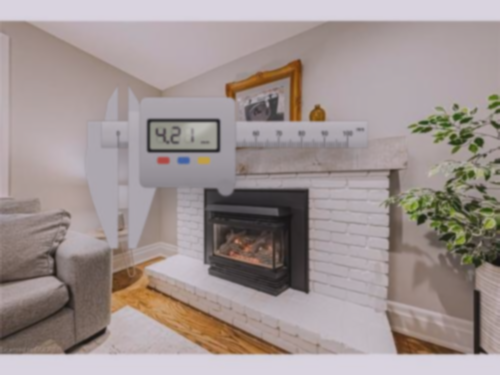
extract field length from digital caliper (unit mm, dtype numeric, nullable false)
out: 4.21 mm
